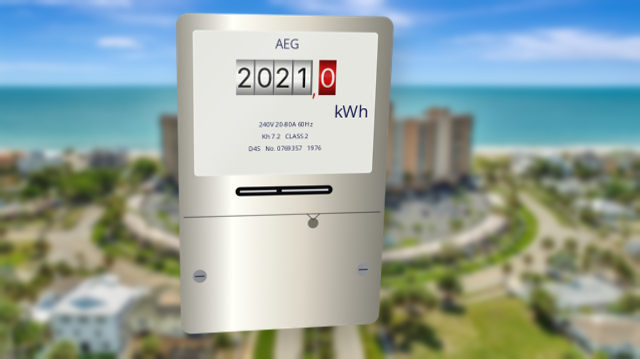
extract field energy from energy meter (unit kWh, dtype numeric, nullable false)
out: 2021.0 kWh
